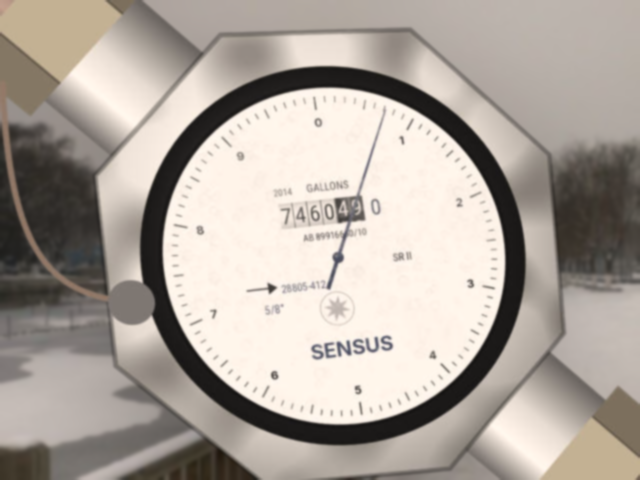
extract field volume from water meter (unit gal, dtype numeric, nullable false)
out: 7460490.7 gal
